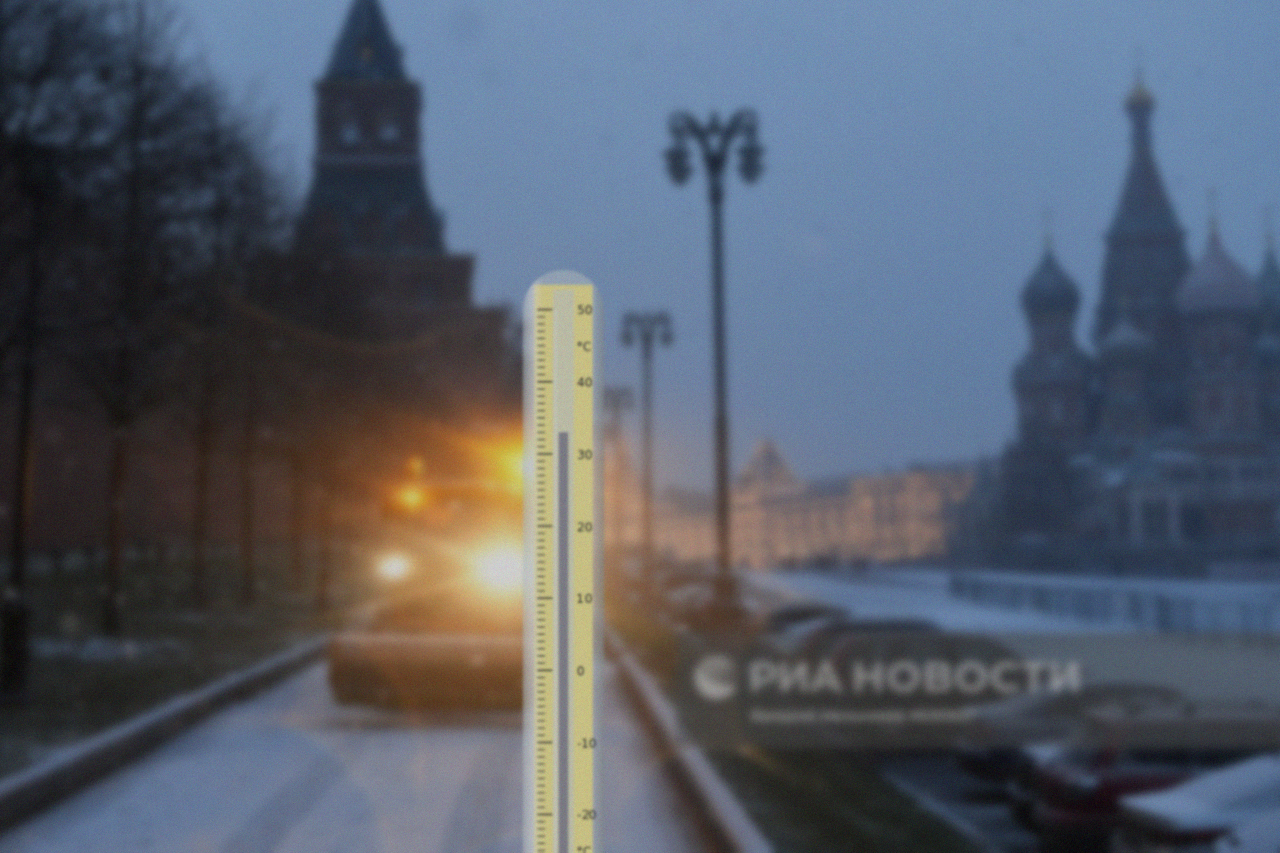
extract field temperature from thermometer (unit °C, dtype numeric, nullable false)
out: 33 °C
